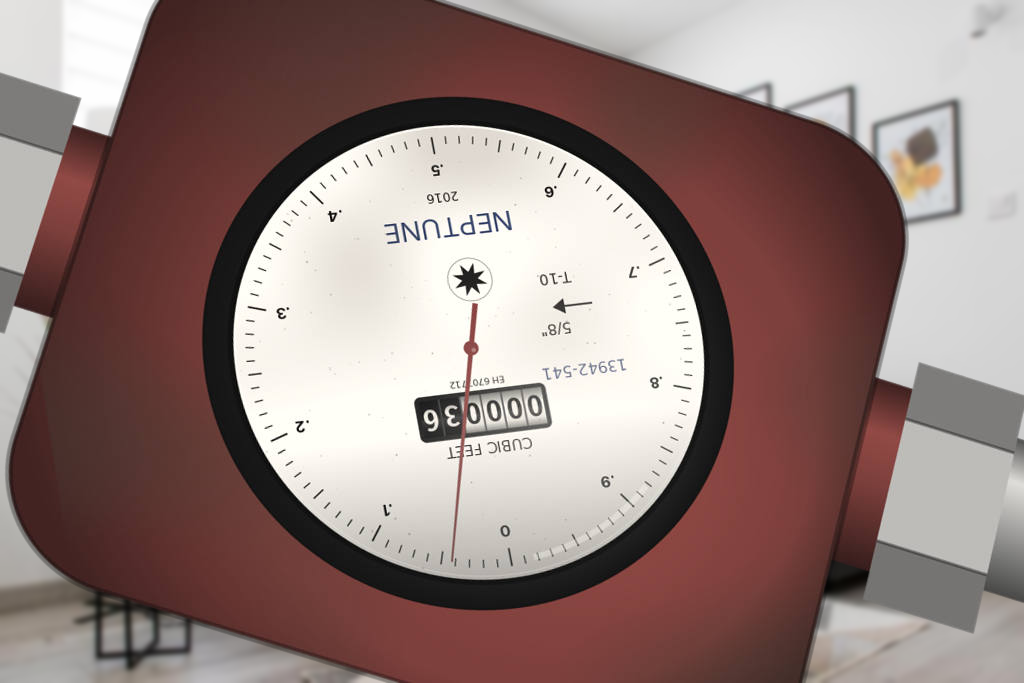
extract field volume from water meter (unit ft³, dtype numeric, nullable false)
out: 36.04 ft³
